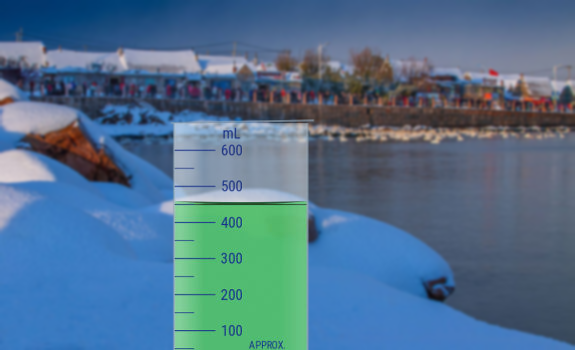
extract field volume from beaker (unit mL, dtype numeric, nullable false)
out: 450 mL
